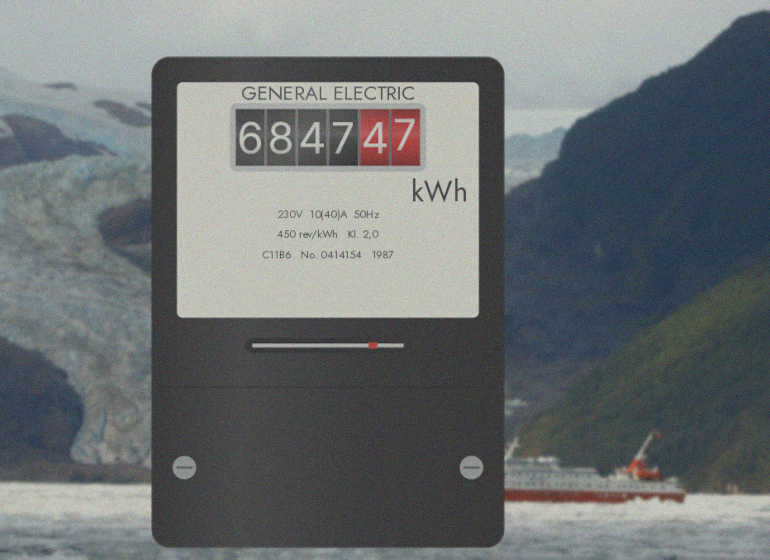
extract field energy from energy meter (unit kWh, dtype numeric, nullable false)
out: 6847.47 kWh
